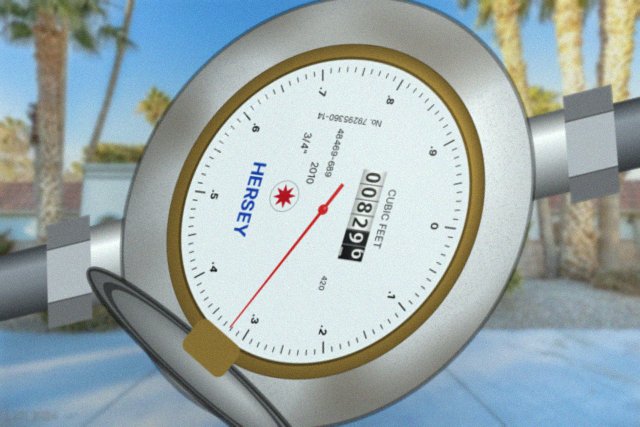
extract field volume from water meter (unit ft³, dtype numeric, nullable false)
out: 8296.32 ft³
